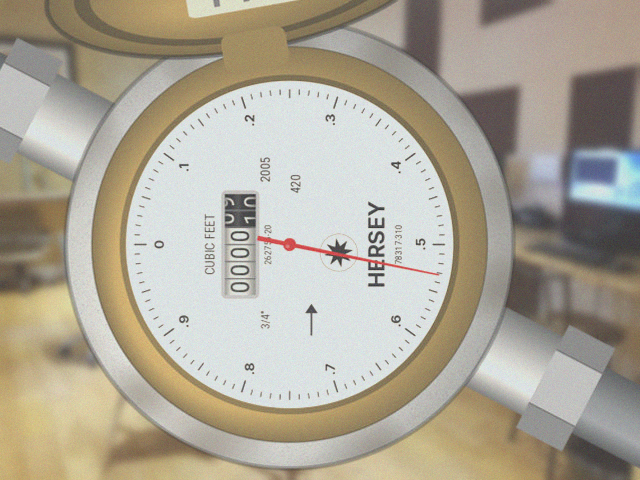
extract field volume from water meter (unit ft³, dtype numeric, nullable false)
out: 9.53 ft³
